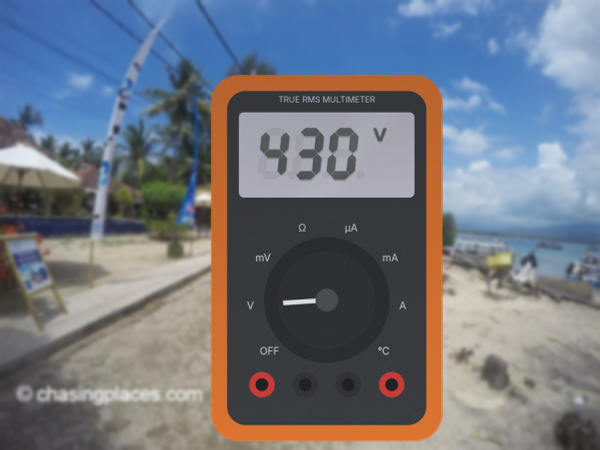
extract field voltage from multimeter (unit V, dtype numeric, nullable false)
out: 430 V
